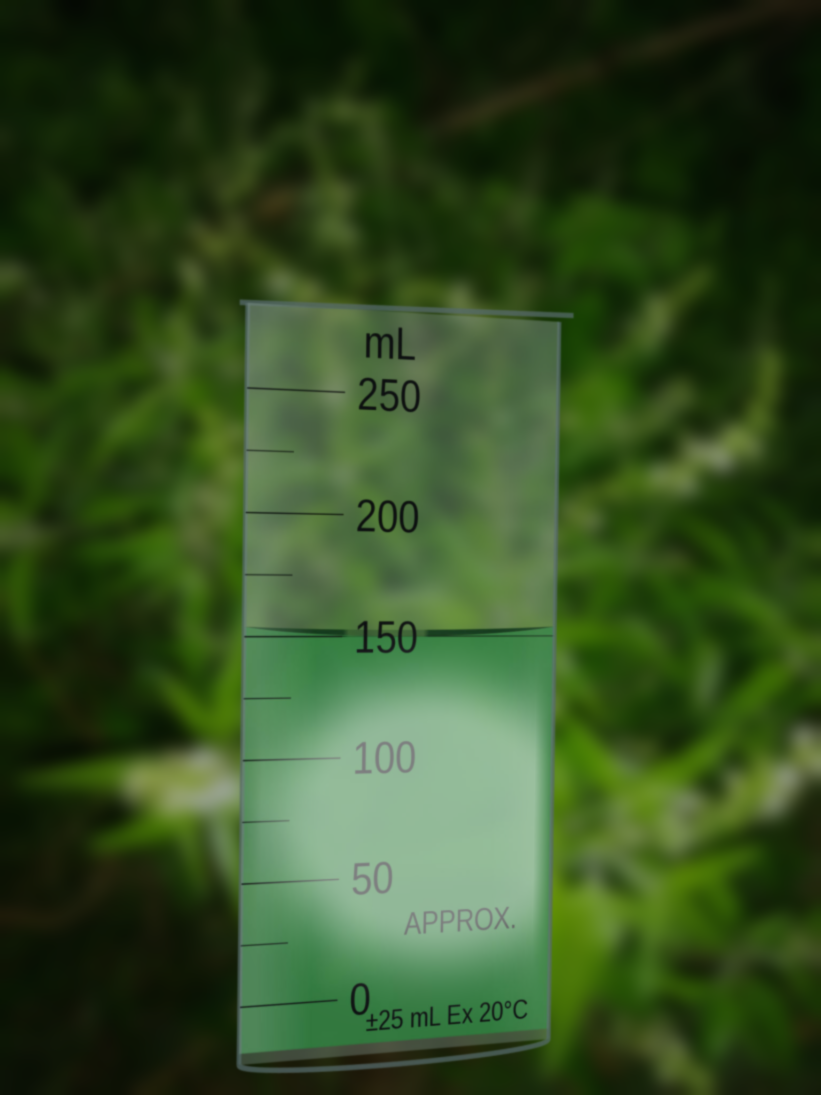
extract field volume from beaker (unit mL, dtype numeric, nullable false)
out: 150 mL
